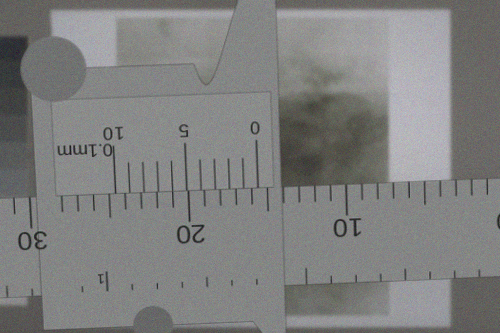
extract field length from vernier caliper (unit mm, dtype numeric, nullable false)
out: 15.6 mm
